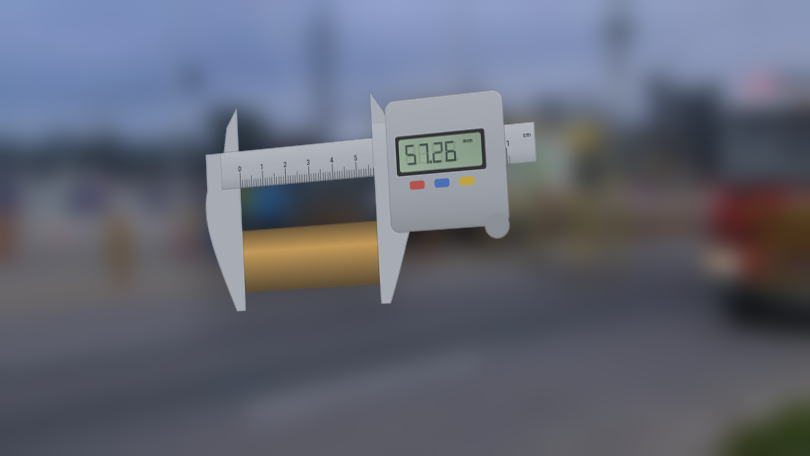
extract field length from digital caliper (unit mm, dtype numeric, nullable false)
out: 57.26 mm
